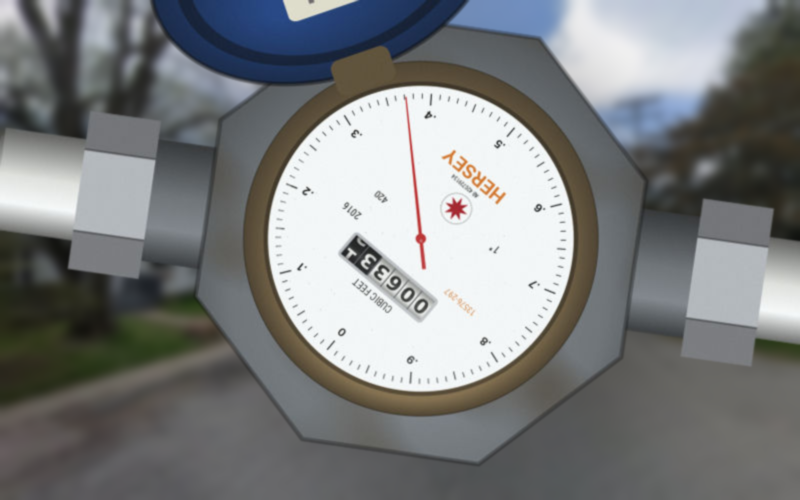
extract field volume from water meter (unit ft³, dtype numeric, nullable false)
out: 6331.37 ft³
